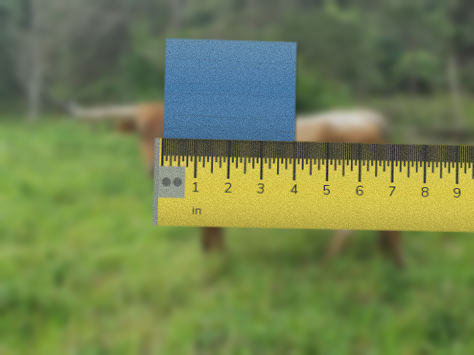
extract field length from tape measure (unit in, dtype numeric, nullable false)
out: 4 in
